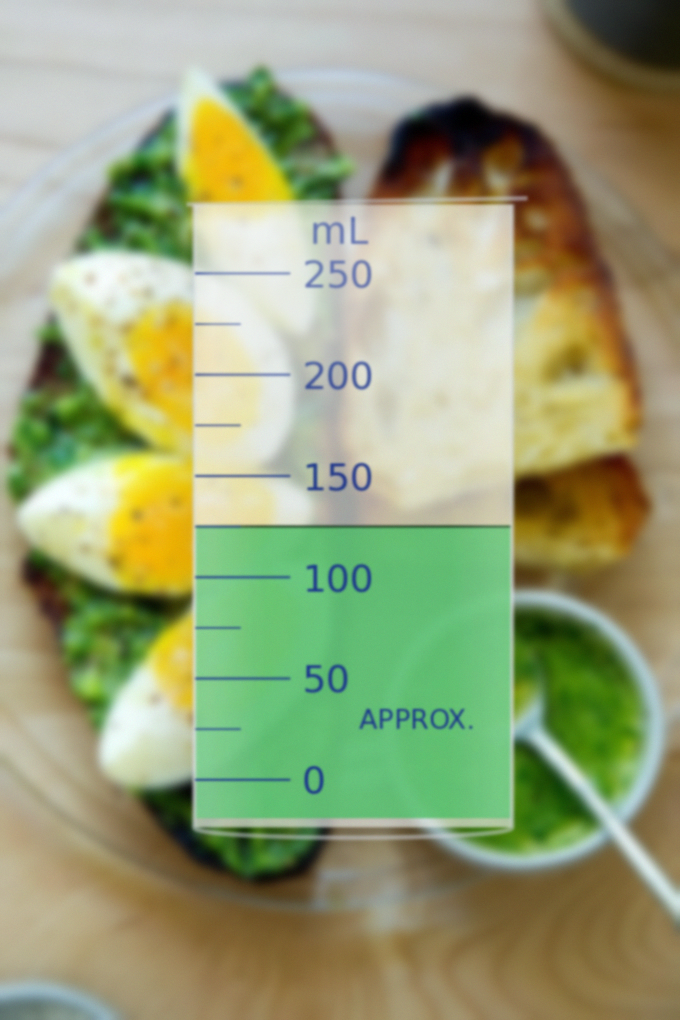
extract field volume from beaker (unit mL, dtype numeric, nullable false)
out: 125 mL
